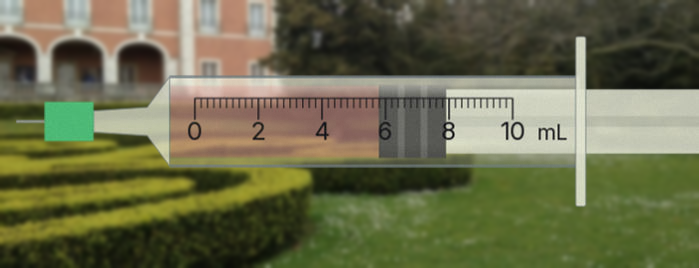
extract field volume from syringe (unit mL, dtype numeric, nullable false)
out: 5.8 mL
